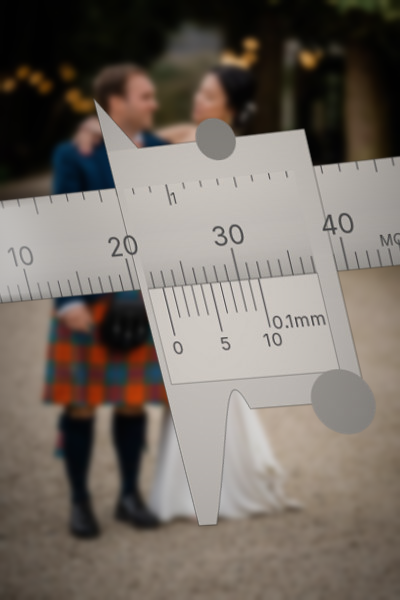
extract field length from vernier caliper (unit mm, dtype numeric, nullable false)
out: 22.8 mm
